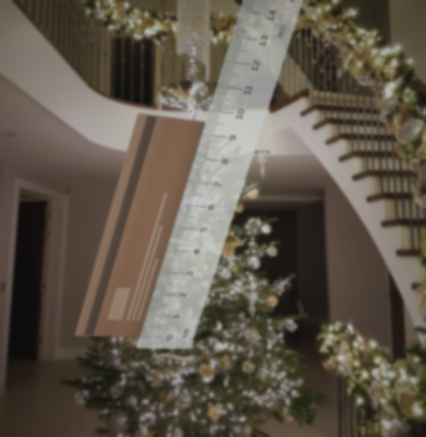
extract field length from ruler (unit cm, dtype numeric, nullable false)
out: 9.5 cm
